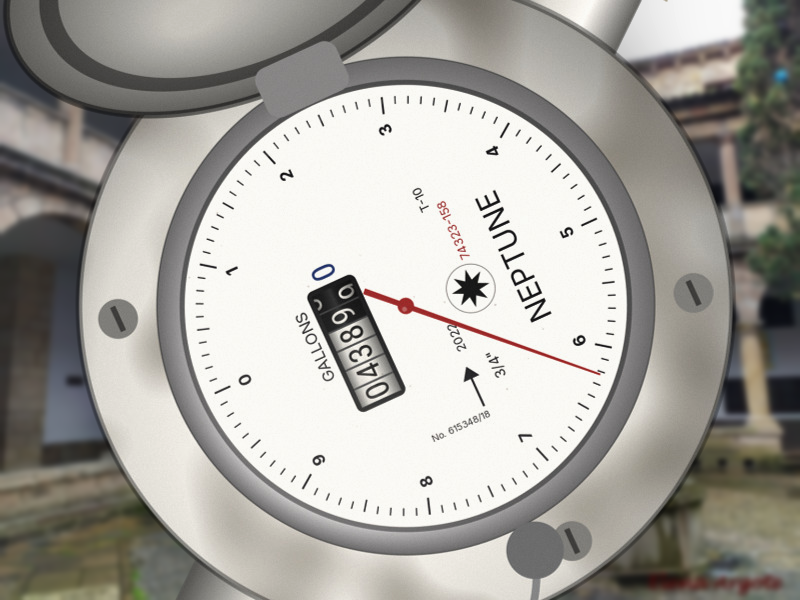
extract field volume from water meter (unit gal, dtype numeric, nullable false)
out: 438986.2 gal
